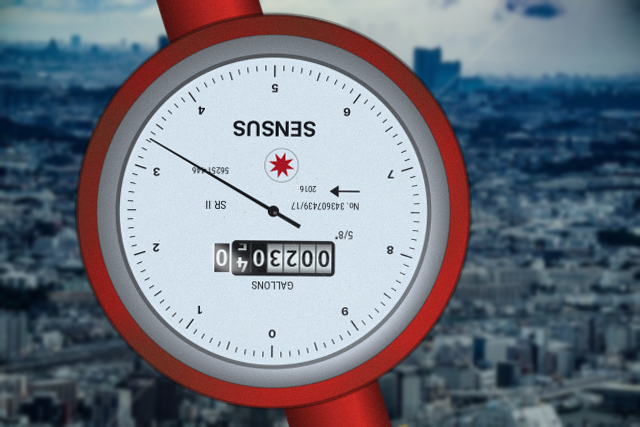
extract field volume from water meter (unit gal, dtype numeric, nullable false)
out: 23043.3 gal
